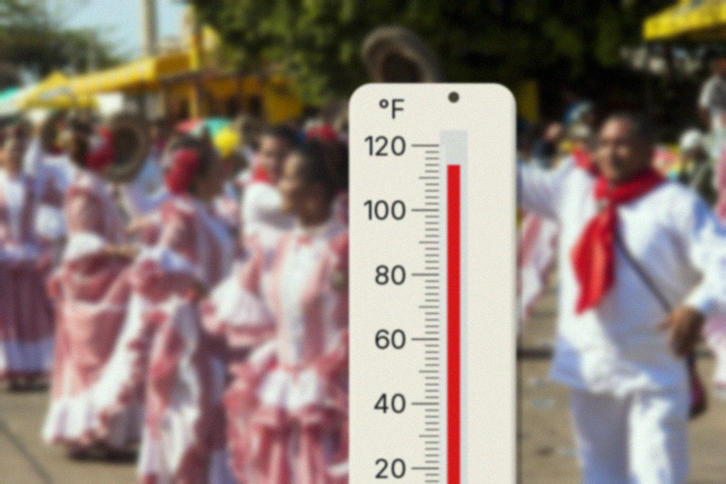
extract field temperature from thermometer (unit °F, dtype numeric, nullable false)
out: 114 °F
